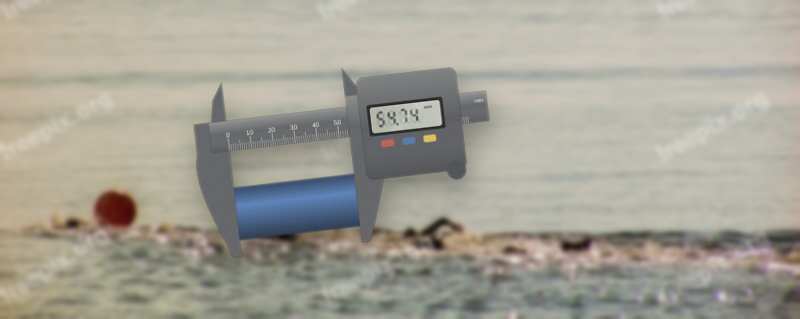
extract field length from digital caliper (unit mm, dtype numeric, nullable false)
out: 54.74 mm
